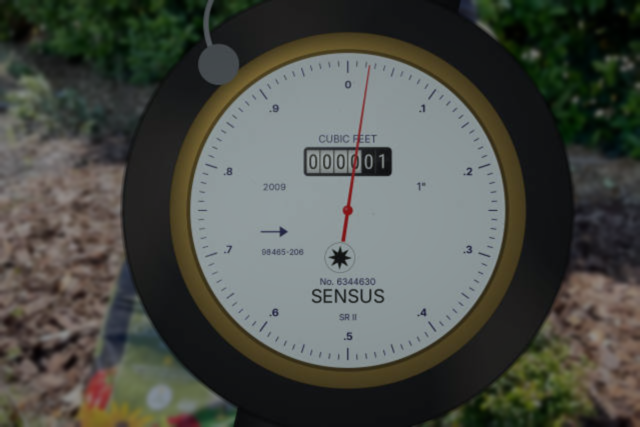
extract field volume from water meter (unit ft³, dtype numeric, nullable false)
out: 1.02 ft³
